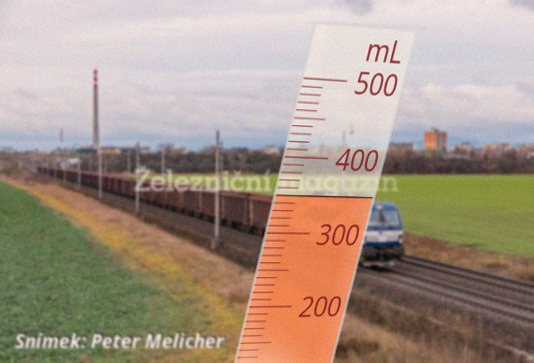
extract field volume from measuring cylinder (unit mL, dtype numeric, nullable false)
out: 350 mL
